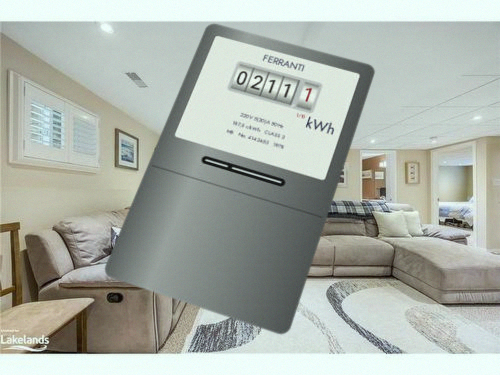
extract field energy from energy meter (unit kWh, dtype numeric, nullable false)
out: 211.1 kWh
